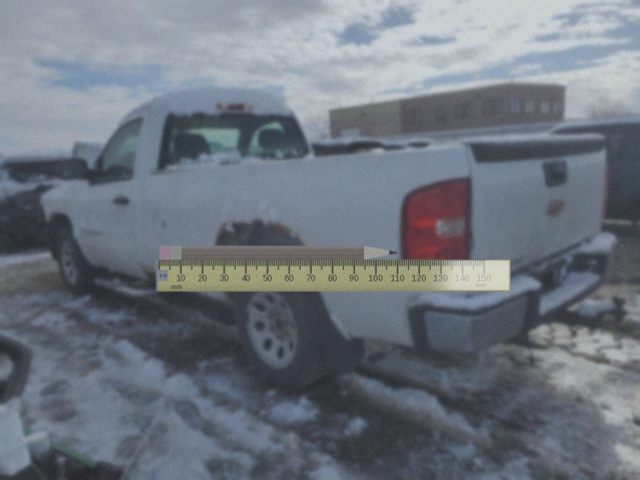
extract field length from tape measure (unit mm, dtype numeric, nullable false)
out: 110 mm
